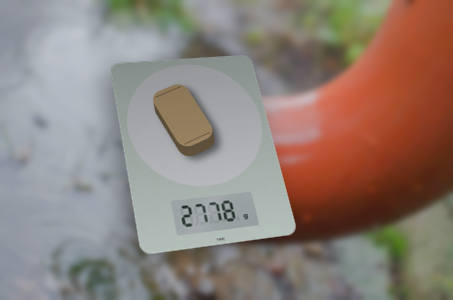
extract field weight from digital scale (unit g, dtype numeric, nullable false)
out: 2778 g
